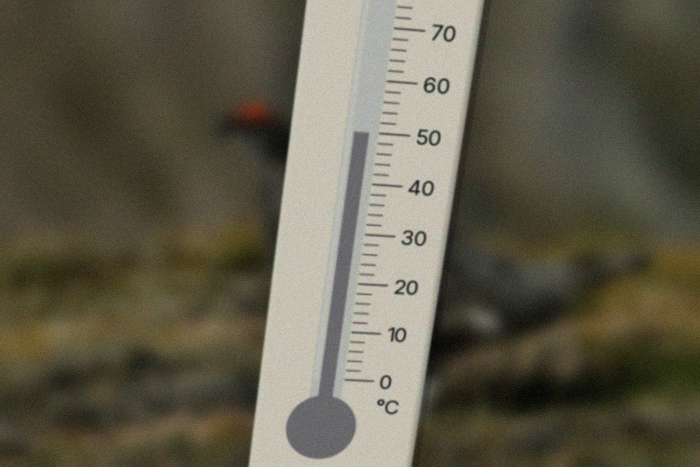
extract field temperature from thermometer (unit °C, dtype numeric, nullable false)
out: 50 °C
